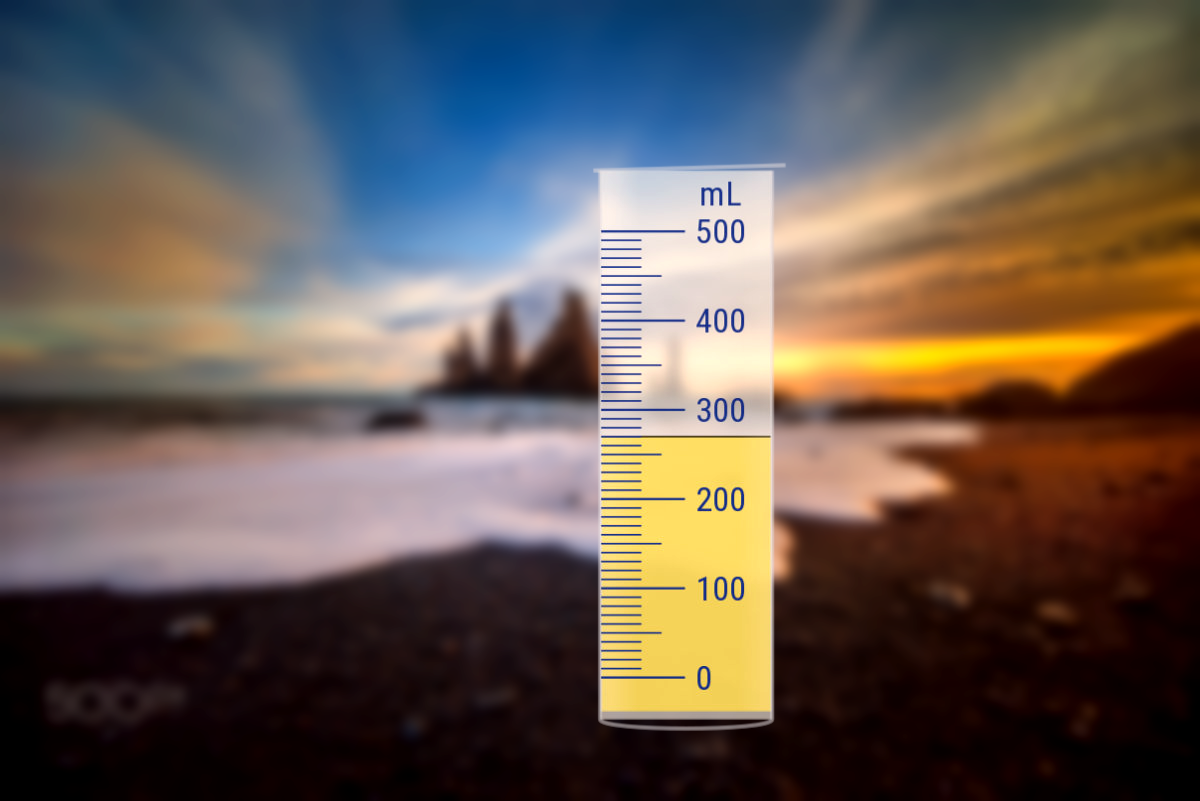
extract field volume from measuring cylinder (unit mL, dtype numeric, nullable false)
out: 270 mL
